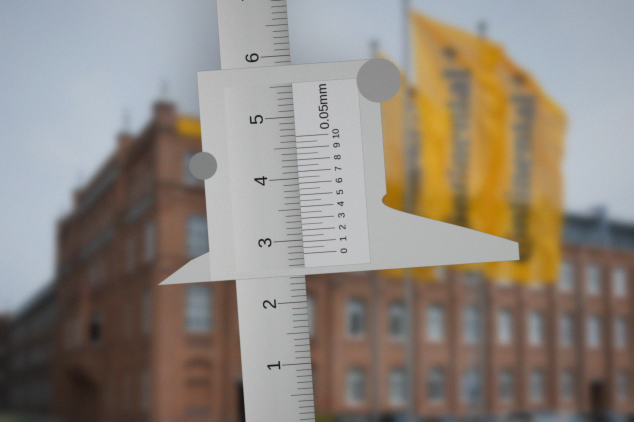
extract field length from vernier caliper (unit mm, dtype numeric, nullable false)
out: 27.8 mm
